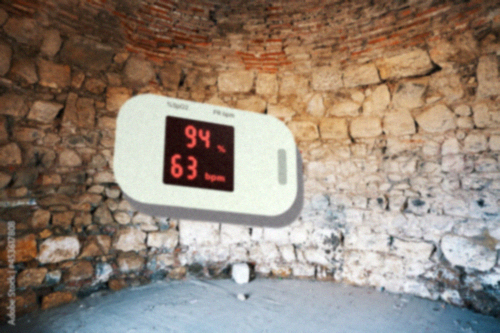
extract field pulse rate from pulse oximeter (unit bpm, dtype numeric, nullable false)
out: 63 bpm
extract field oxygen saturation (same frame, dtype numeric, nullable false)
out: 94 %
